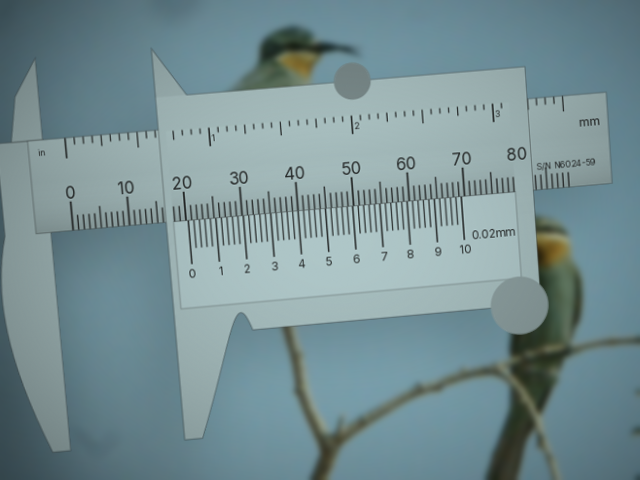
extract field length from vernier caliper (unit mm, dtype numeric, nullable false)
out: 20.4 mm
